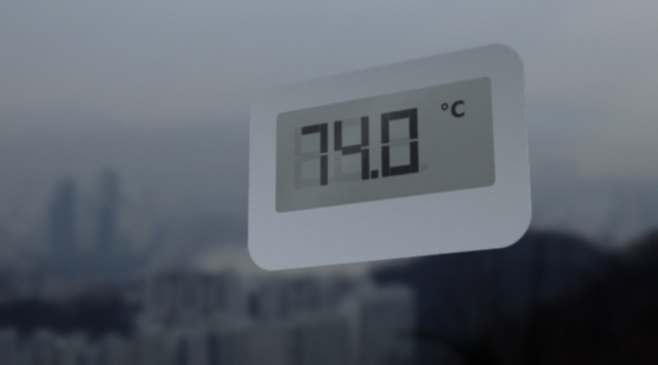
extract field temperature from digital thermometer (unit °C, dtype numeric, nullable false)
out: 74.0 °C
